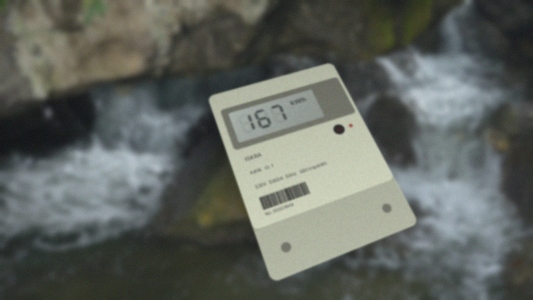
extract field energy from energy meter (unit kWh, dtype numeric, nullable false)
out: 167 kWh
